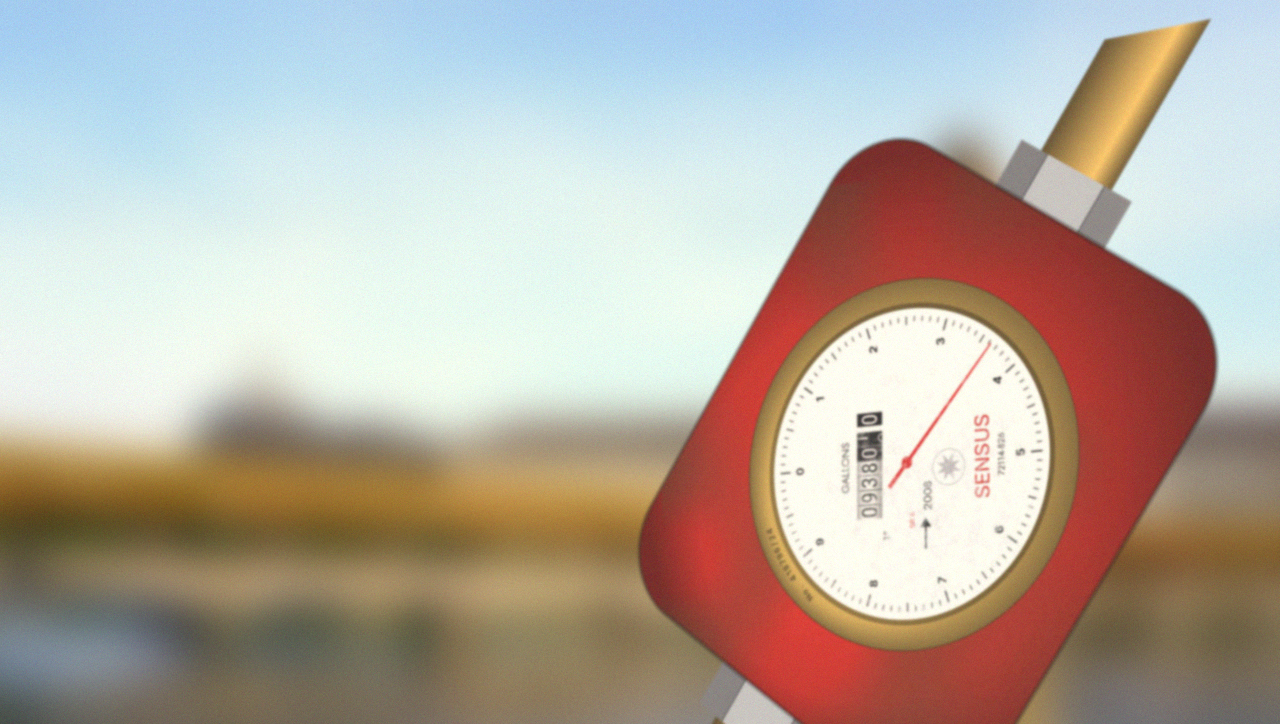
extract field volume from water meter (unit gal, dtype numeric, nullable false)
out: 938013.6 gal
